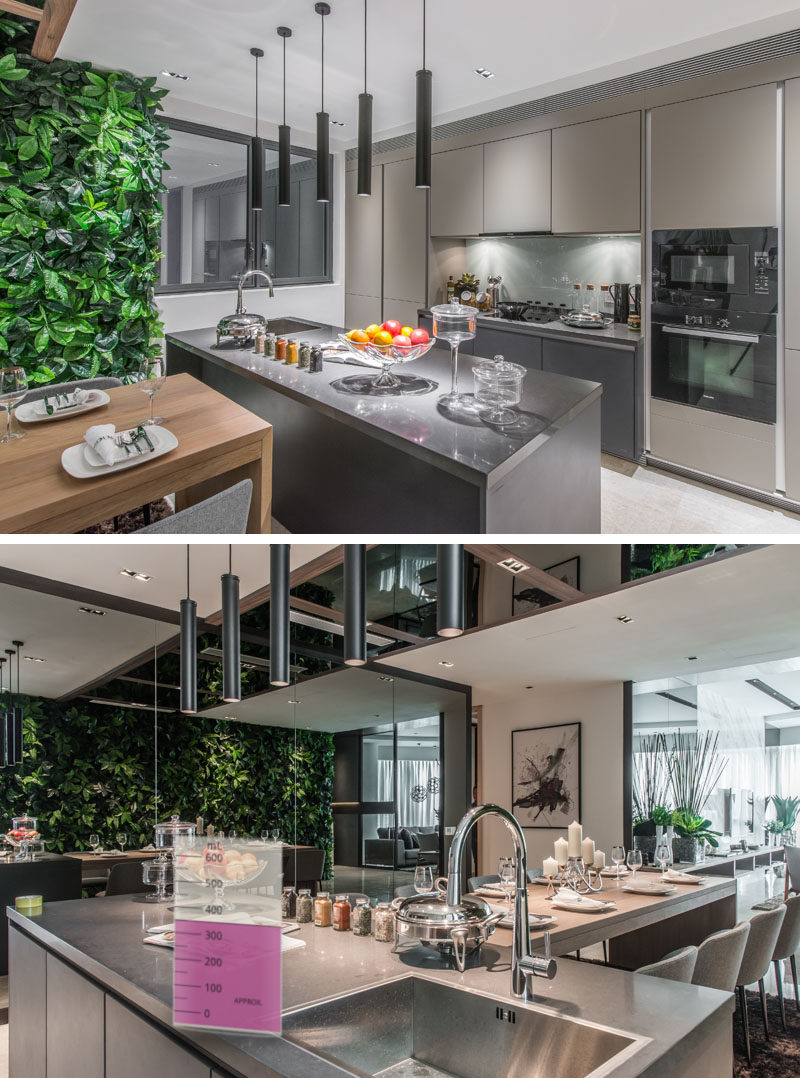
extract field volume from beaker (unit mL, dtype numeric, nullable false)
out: 350 mL
